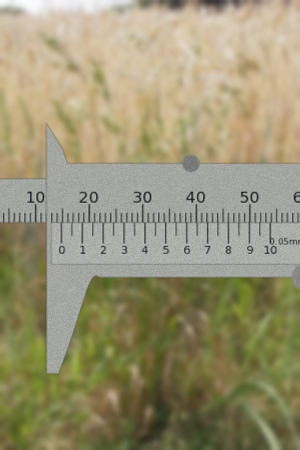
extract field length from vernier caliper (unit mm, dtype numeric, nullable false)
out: 14.8 mm
